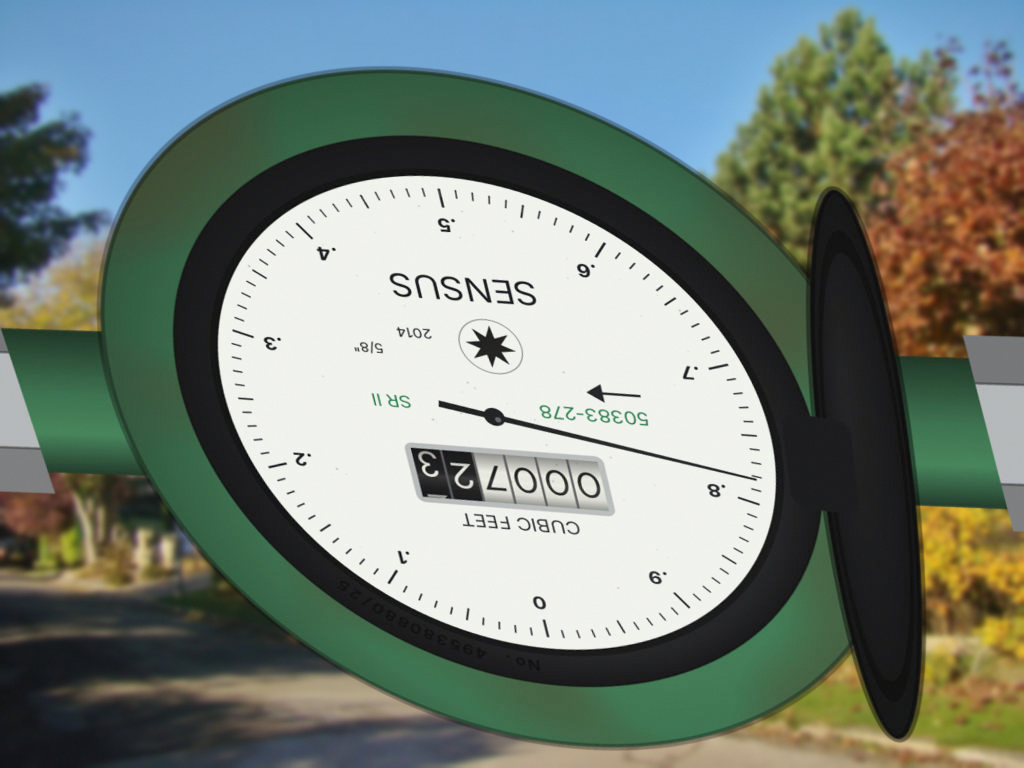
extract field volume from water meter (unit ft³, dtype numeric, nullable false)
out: 722.78 ft³
